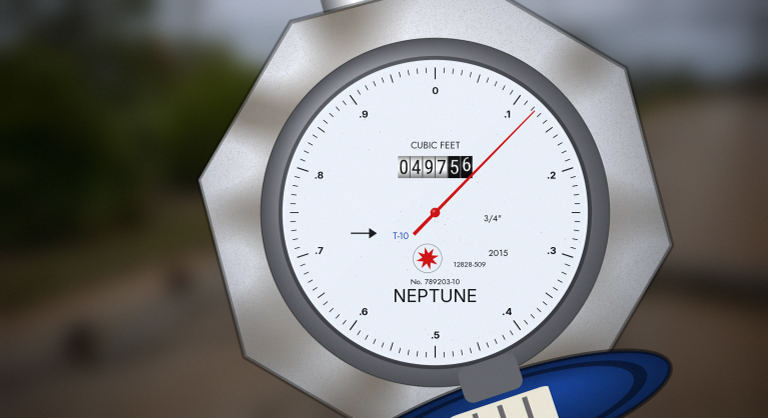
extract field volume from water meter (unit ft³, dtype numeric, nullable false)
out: 49756.12 ft³
